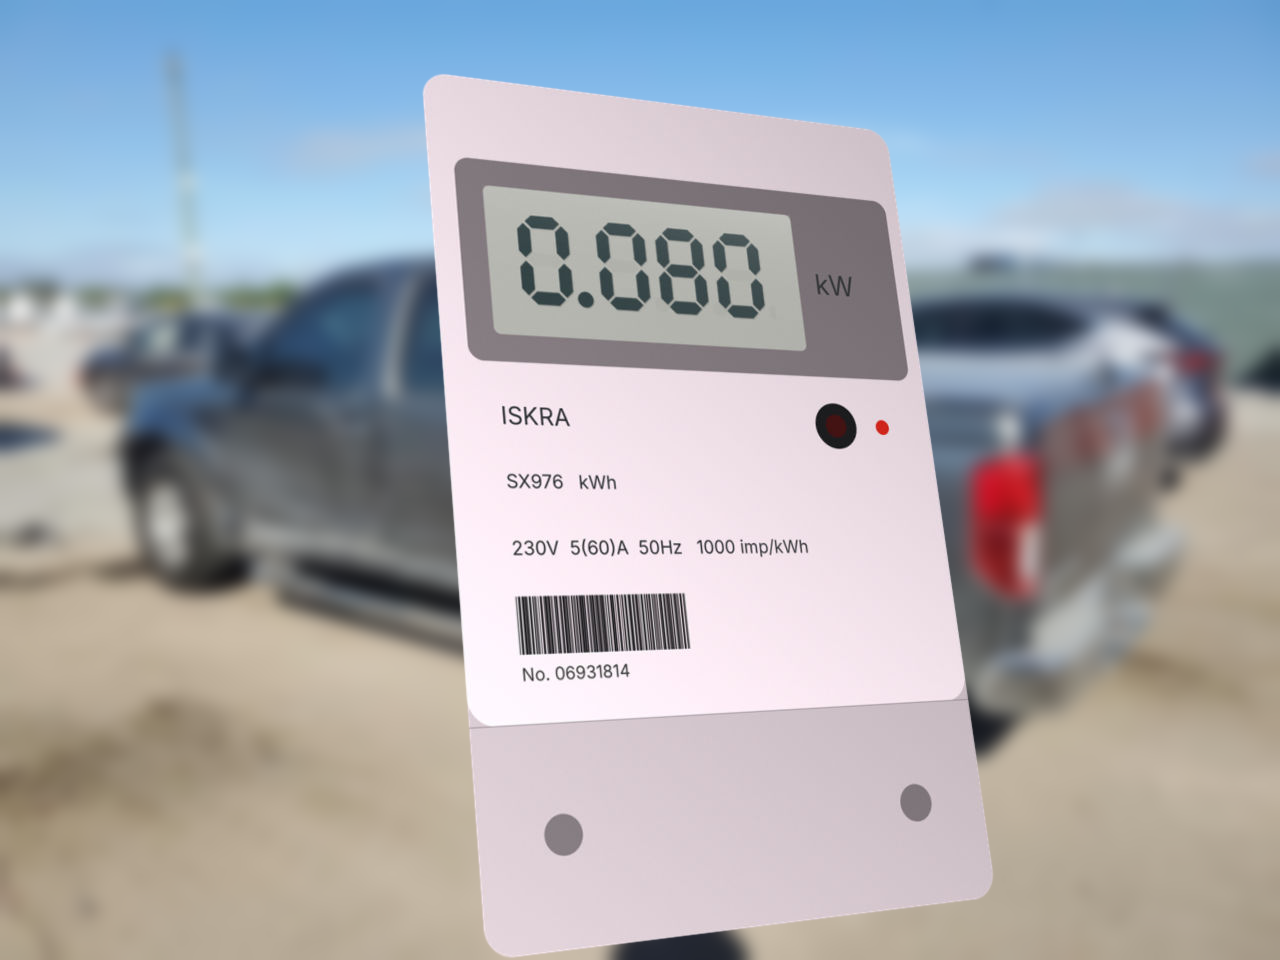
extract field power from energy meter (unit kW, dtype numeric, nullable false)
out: 0.080 kW
